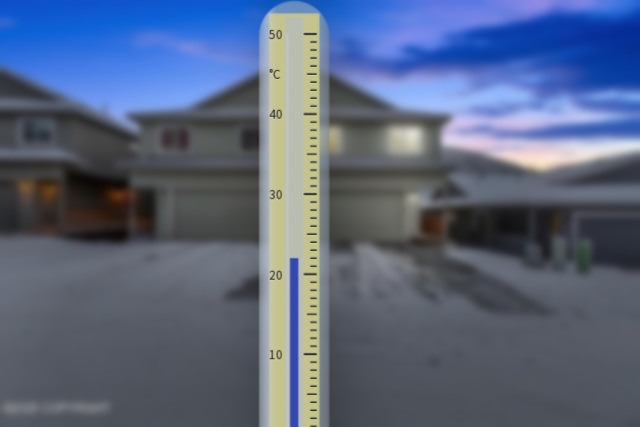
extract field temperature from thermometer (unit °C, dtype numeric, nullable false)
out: 22 °C
